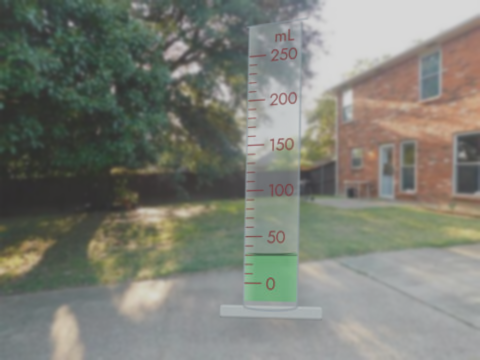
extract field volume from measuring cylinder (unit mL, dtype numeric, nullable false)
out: 30 mL
